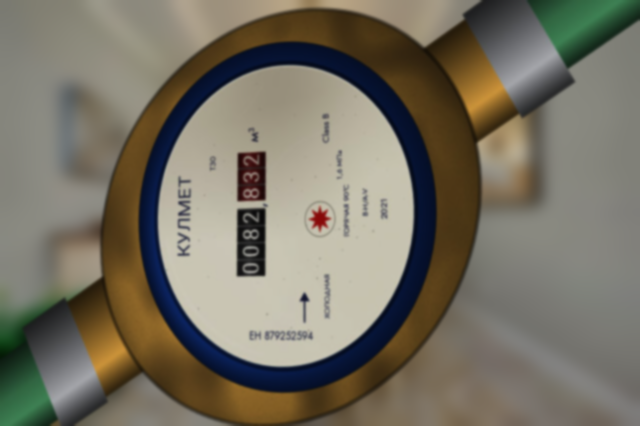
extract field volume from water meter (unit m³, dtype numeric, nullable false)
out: 82.832 m³
